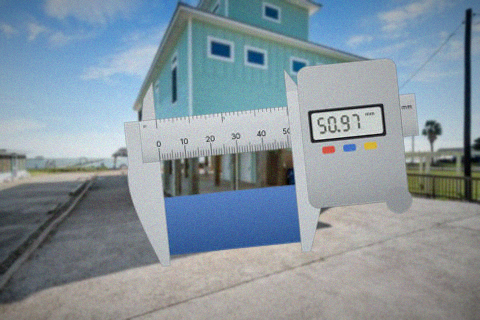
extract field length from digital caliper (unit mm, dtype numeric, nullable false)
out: 50.97 mm
